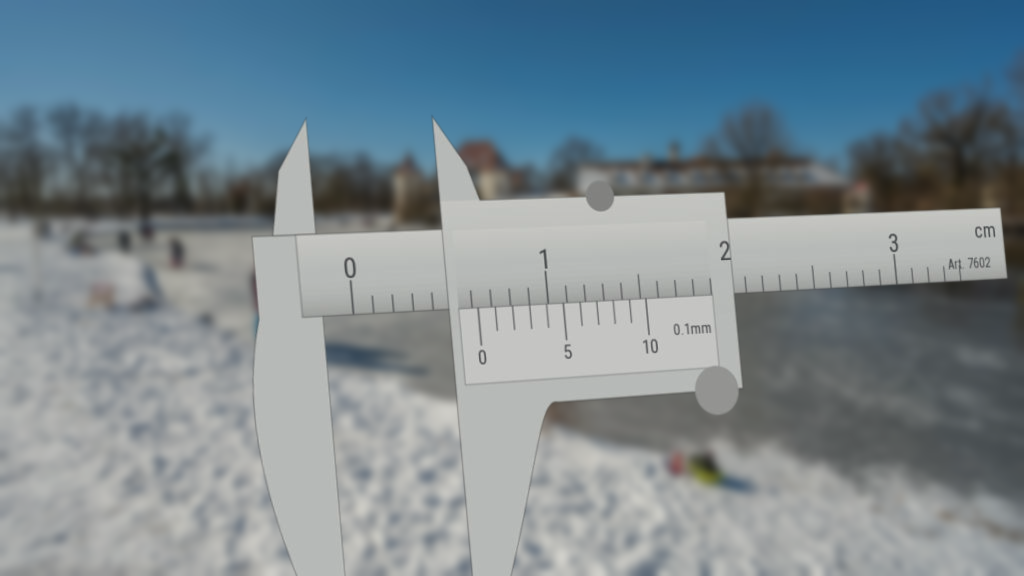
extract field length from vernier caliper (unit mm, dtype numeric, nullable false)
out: 6.3 mm
